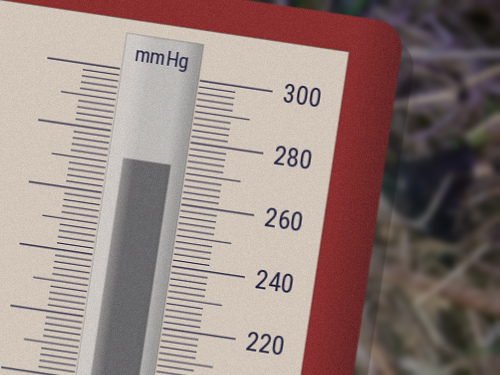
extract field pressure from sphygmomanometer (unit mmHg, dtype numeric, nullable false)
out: 272 mmHg
